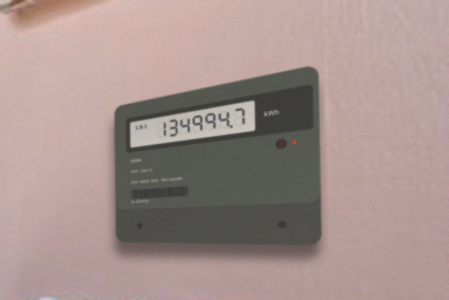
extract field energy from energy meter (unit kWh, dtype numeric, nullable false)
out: 134994.7 kWh
